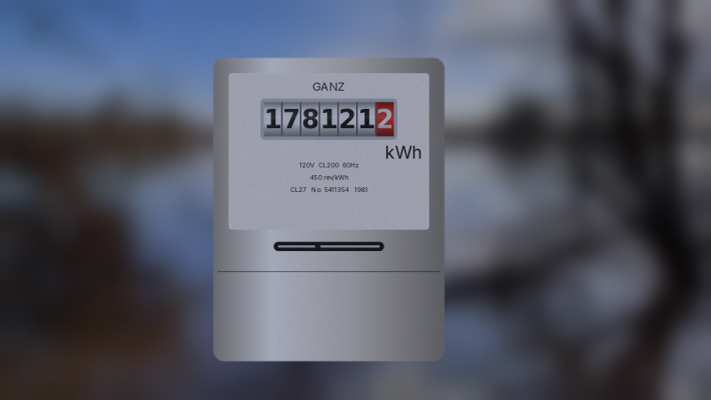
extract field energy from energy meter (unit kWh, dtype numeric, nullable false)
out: 178121.2 kWh
